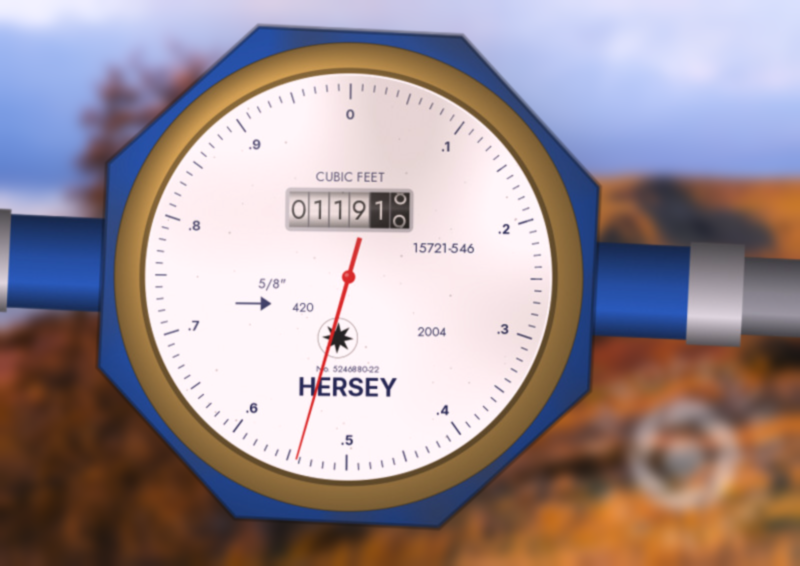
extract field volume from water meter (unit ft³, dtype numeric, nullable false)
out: 11918.54 ft³
